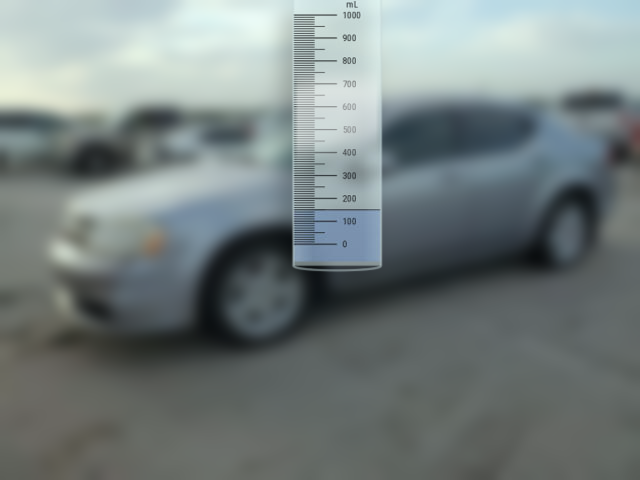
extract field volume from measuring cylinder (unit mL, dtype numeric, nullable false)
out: 150 mL
